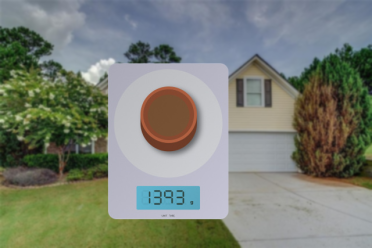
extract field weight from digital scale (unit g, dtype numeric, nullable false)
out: 1393 g
